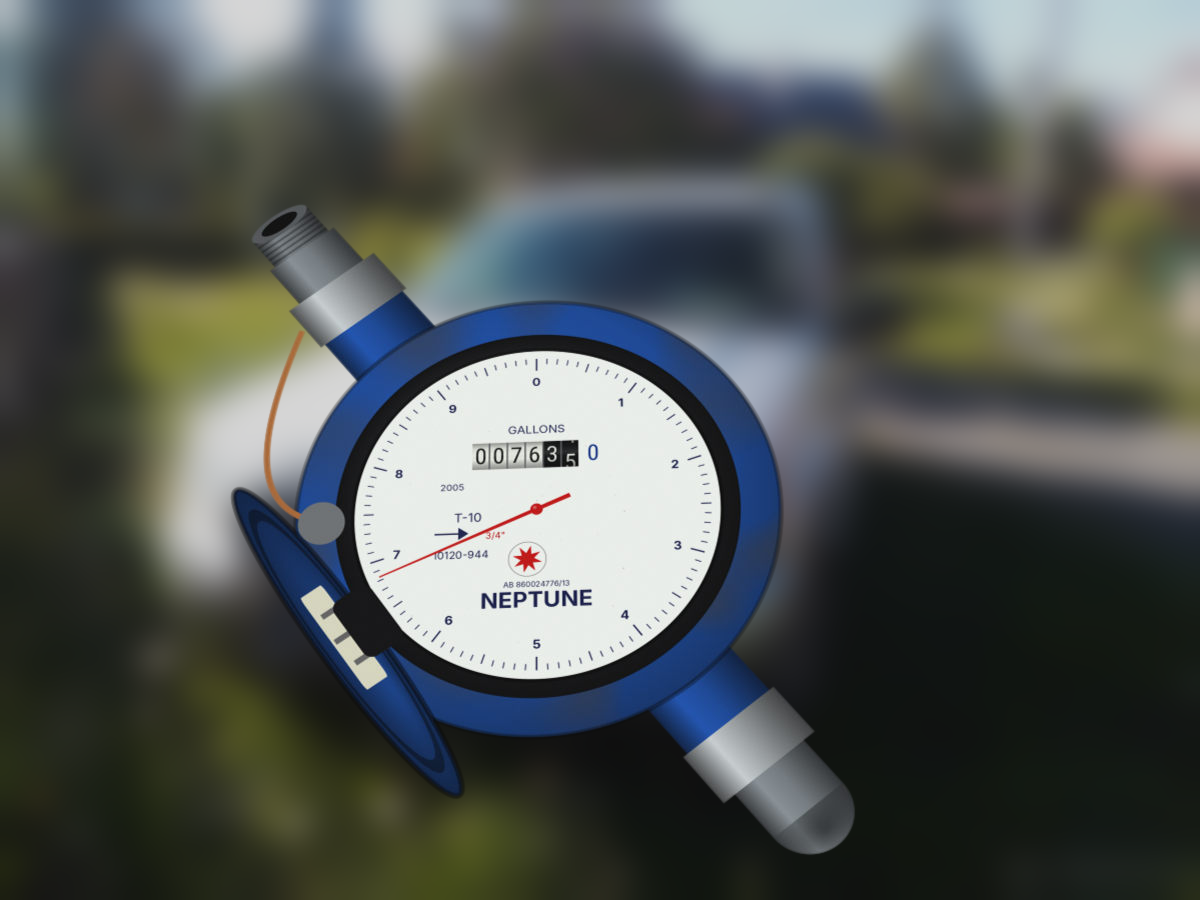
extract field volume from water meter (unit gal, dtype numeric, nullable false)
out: 76346.8 gal
